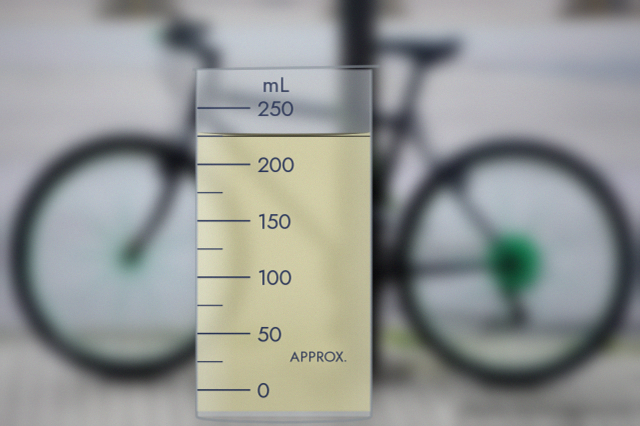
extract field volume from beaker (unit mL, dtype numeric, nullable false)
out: 225 mL
